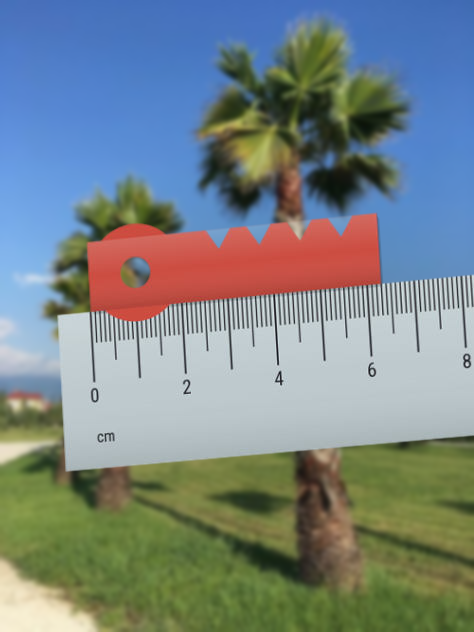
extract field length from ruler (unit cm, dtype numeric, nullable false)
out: 6.3 cm
